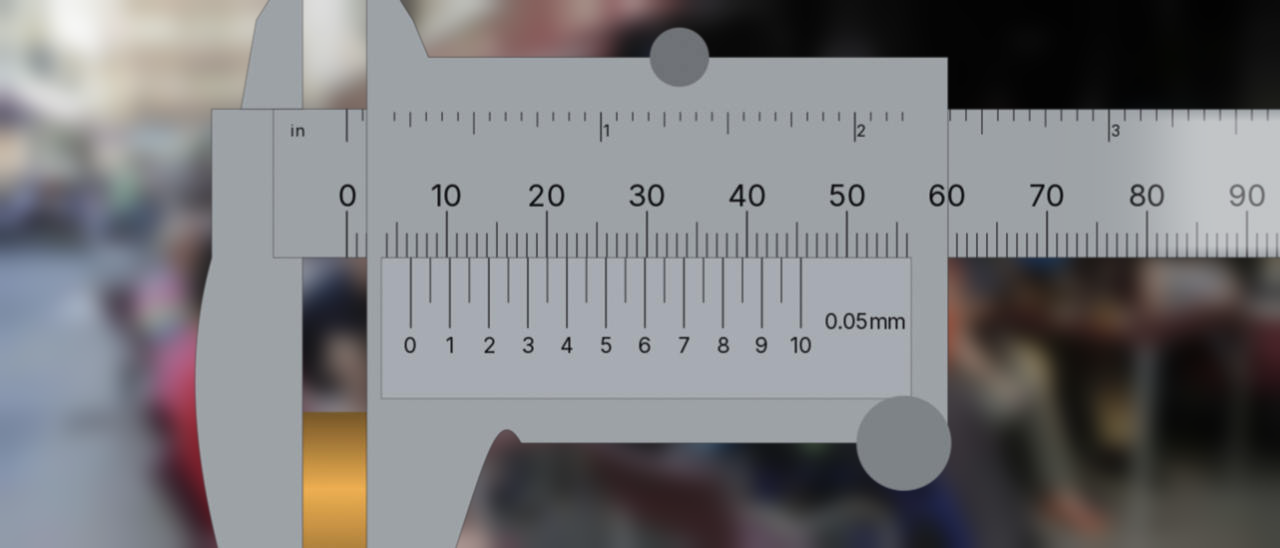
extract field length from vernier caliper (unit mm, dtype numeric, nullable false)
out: 6.4 mm
